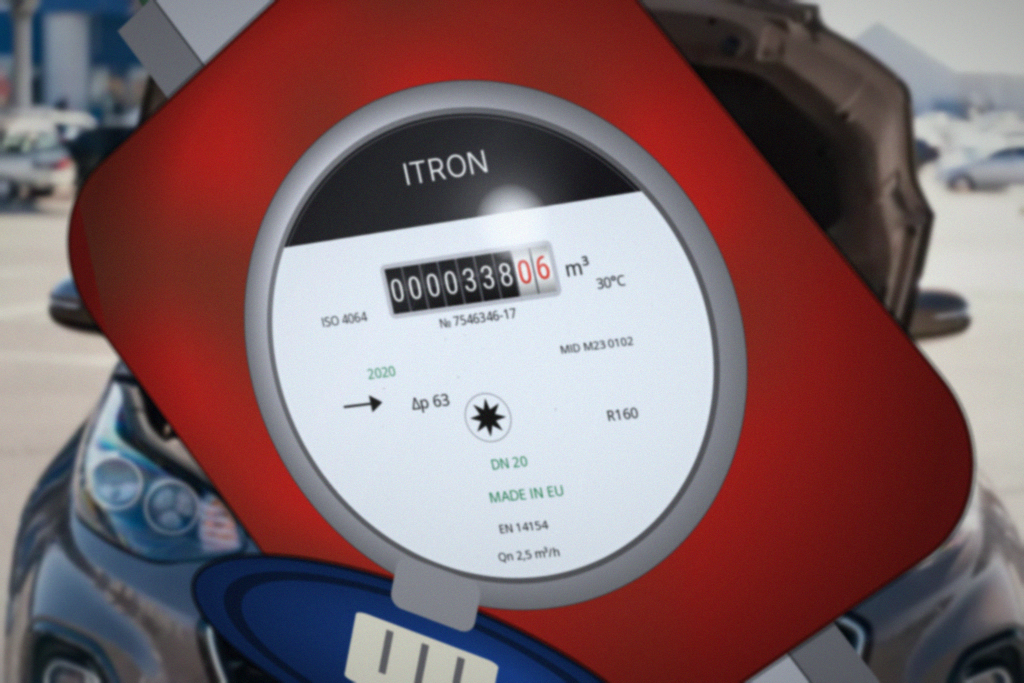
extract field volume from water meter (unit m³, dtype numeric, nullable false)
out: 338.06 m³
